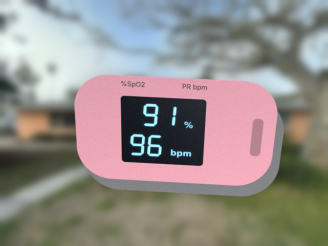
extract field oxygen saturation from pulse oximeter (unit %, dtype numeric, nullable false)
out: 91 %
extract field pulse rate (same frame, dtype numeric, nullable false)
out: 96 bpm
